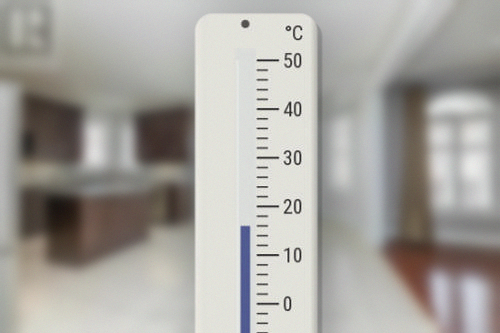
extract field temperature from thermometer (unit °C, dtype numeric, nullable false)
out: 16 °C
